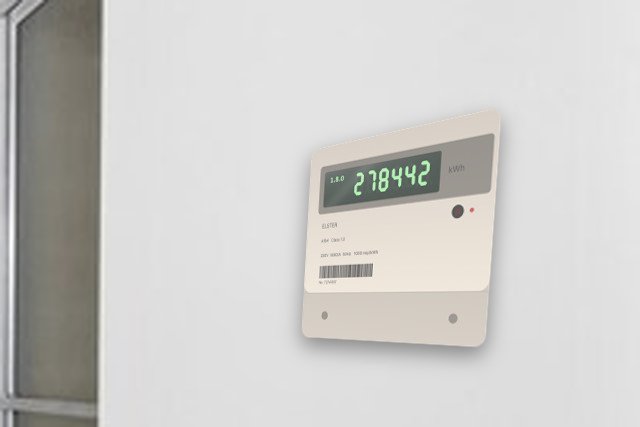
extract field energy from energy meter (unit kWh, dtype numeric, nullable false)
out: 278442 kWh
